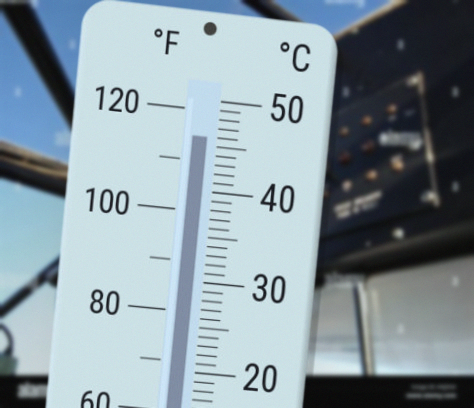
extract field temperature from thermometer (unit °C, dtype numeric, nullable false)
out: 46 °C
